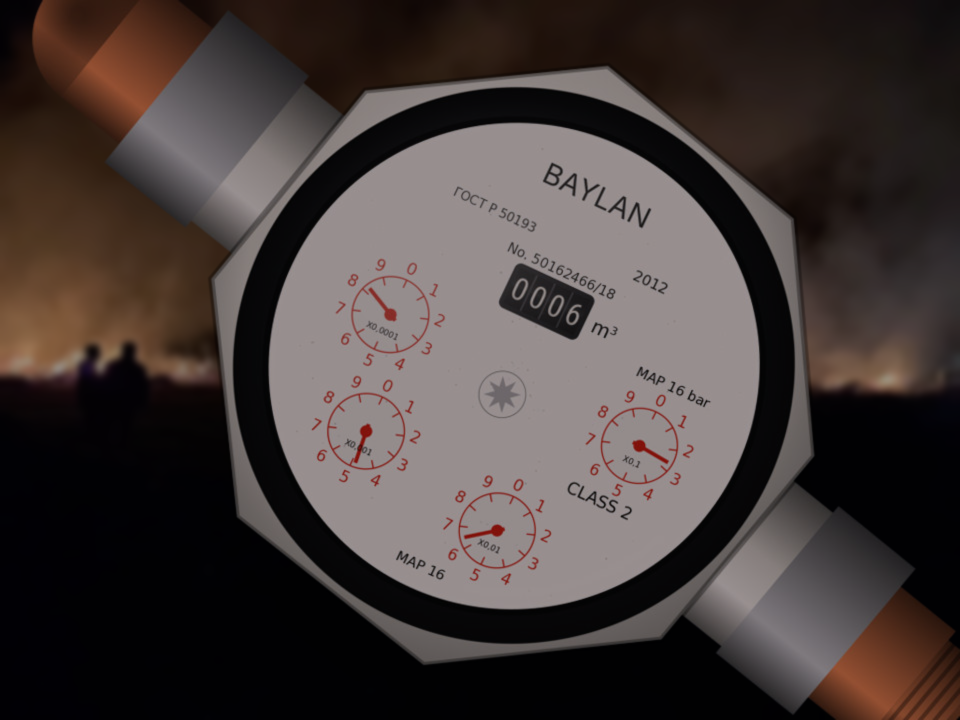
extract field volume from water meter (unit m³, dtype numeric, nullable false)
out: 6.2648 m³
